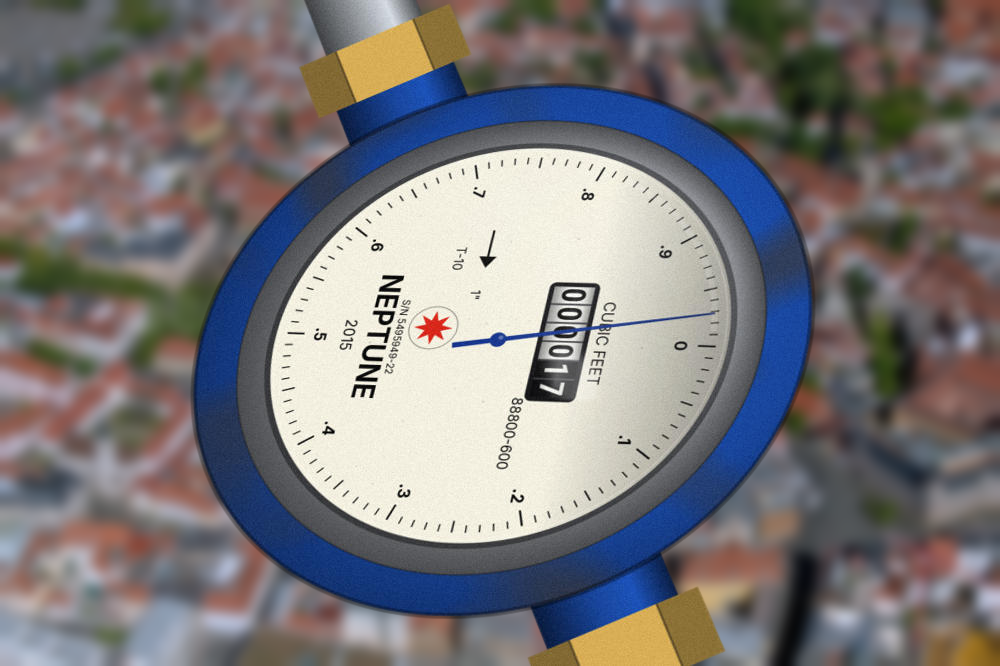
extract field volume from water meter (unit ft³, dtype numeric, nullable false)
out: 16.97 ft³
